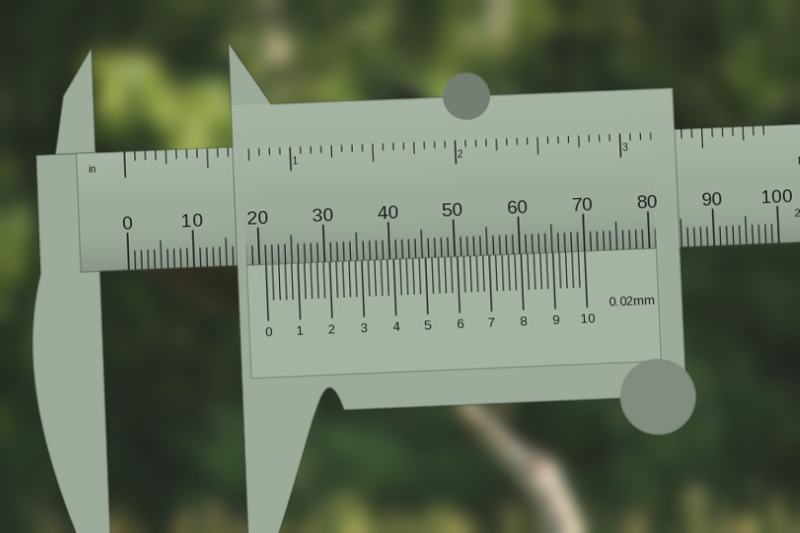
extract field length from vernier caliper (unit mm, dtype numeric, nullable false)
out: 21.0 mm
